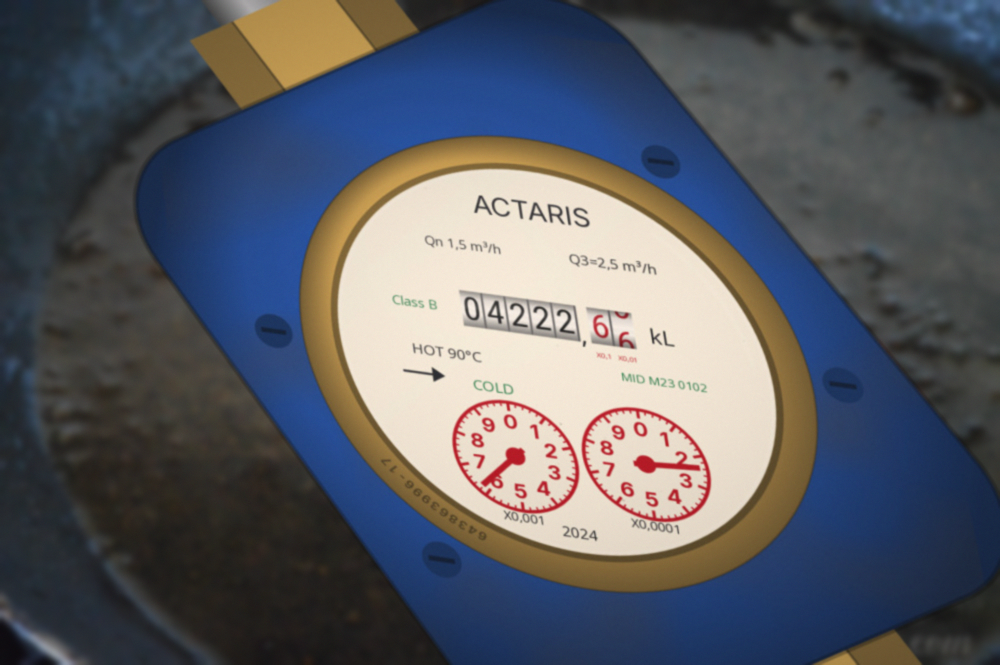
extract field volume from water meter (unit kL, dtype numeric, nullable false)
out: 4222.6562 kL
